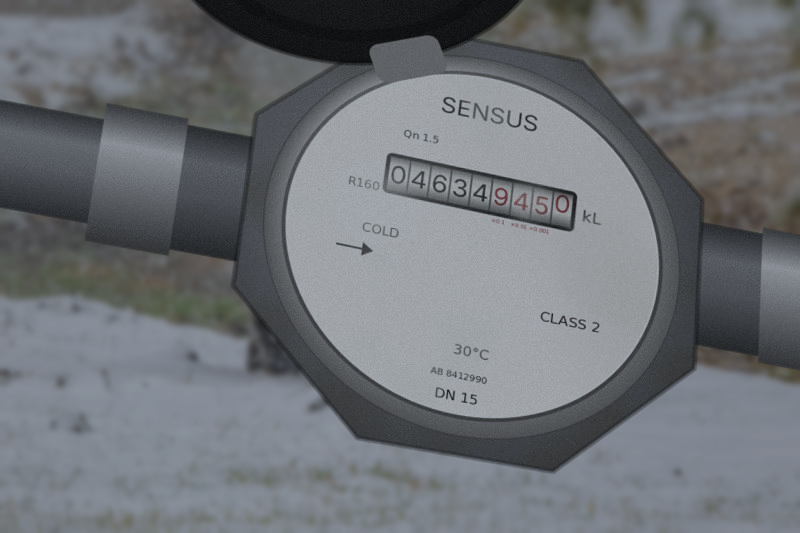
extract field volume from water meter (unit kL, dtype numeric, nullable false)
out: 4634.9450 kL
